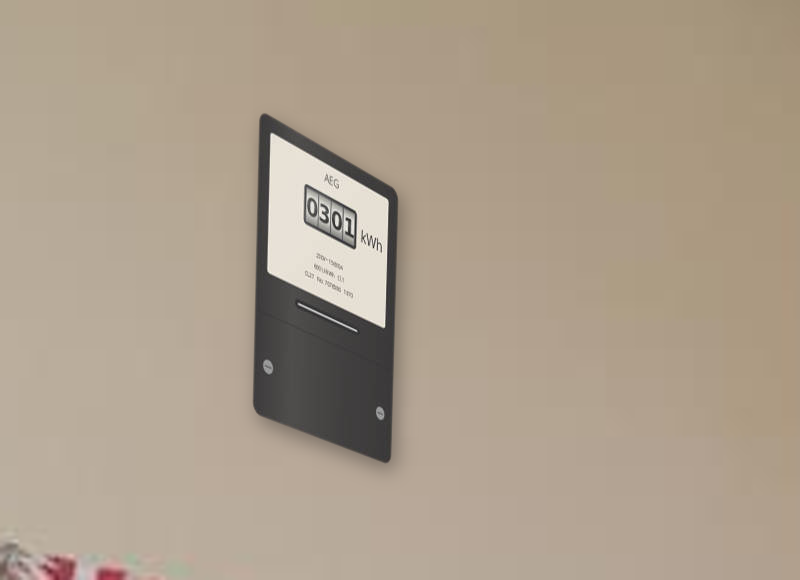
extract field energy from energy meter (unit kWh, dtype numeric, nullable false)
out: 301 kWh
